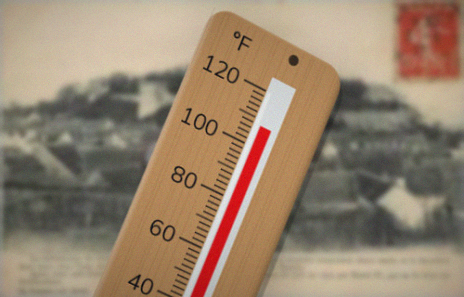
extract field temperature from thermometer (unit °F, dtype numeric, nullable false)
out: 108 °F
